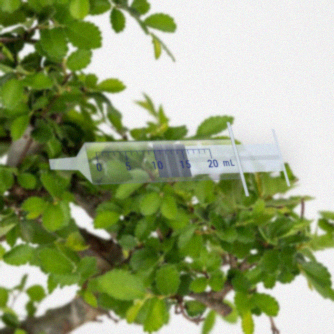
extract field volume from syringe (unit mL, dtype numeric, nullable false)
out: 10 mL
